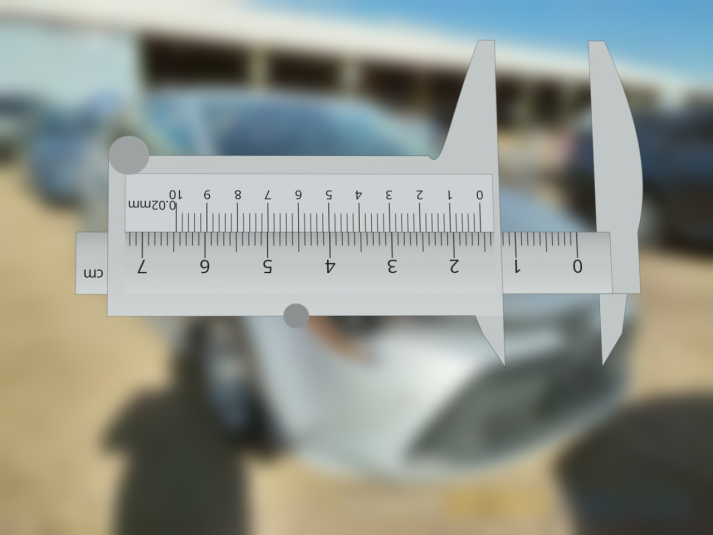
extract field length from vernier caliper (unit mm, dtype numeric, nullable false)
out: 15.6 mm
